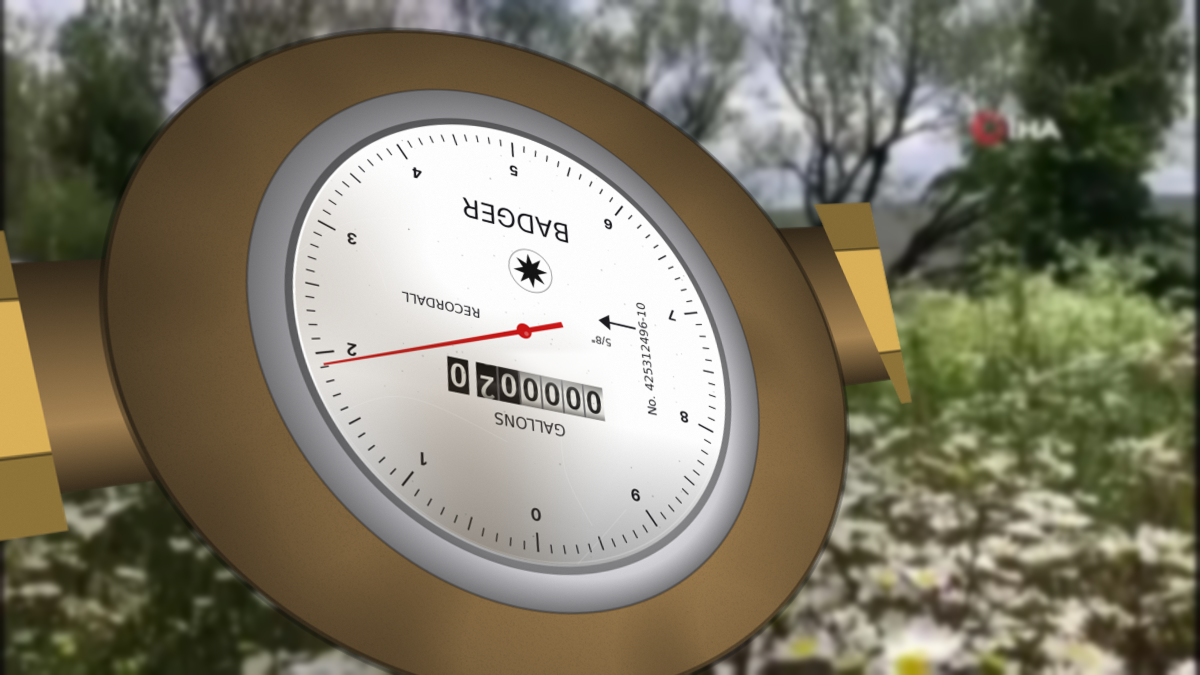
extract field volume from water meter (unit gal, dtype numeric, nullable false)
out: 21.9 gal
